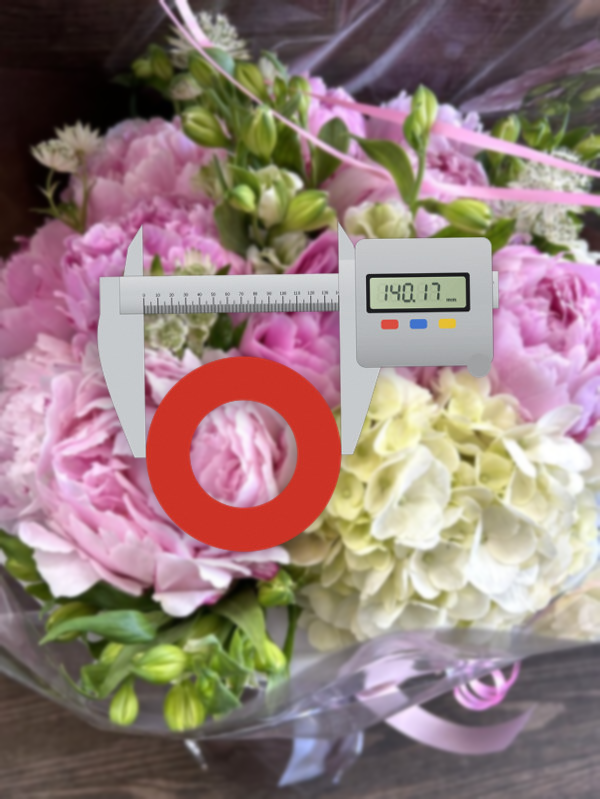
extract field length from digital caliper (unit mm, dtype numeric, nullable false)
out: 140.17 mm
